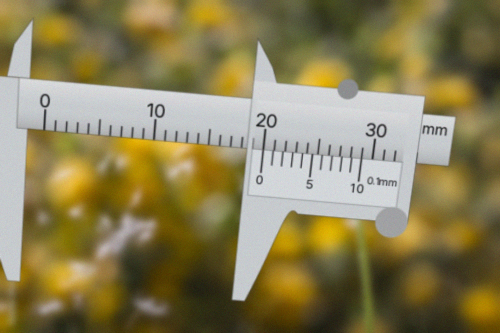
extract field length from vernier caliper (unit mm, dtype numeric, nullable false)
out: 20.0 mm
